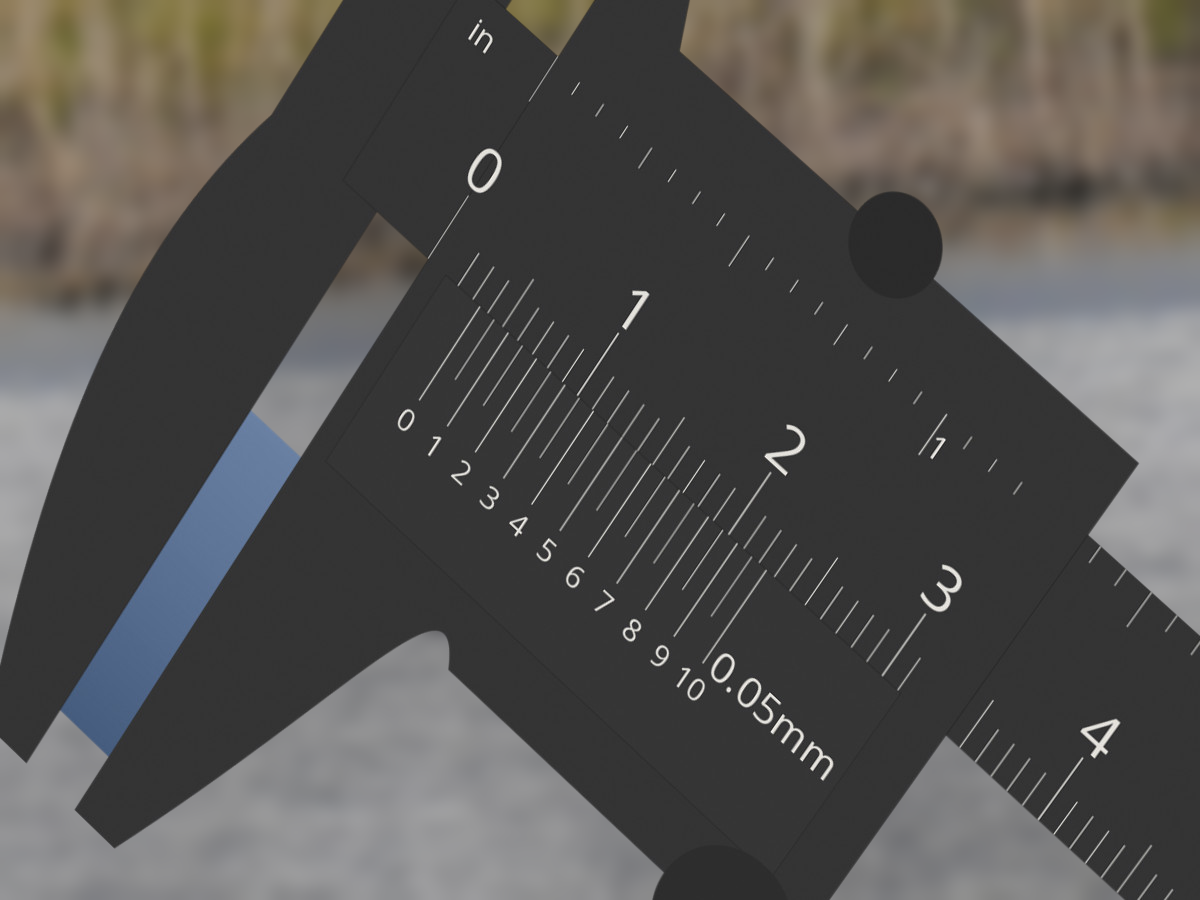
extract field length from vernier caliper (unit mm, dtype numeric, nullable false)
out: 3.5 mm
